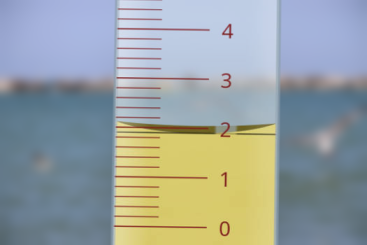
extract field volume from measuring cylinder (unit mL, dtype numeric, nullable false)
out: 1.9 mL
